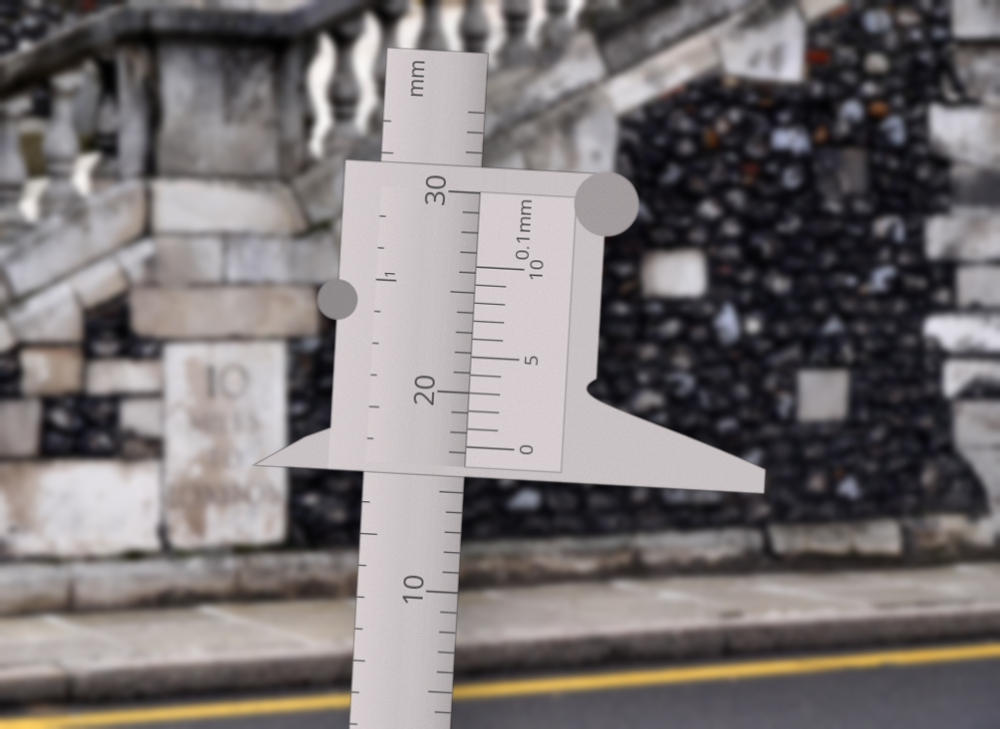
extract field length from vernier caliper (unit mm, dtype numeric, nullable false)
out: 17.3 mm
